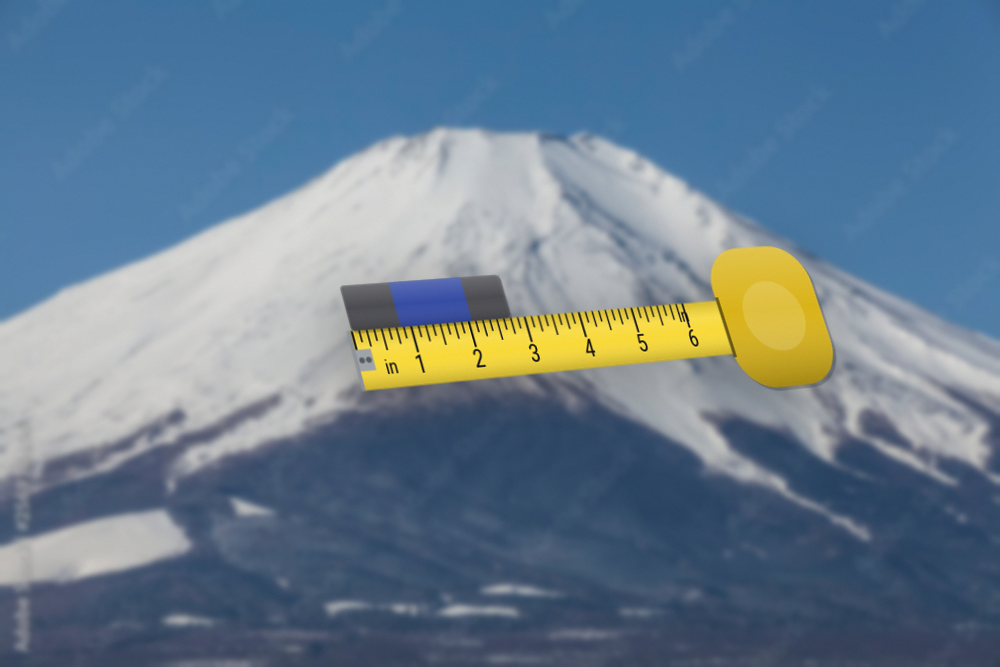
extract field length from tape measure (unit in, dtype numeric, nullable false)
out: 2.75 in
